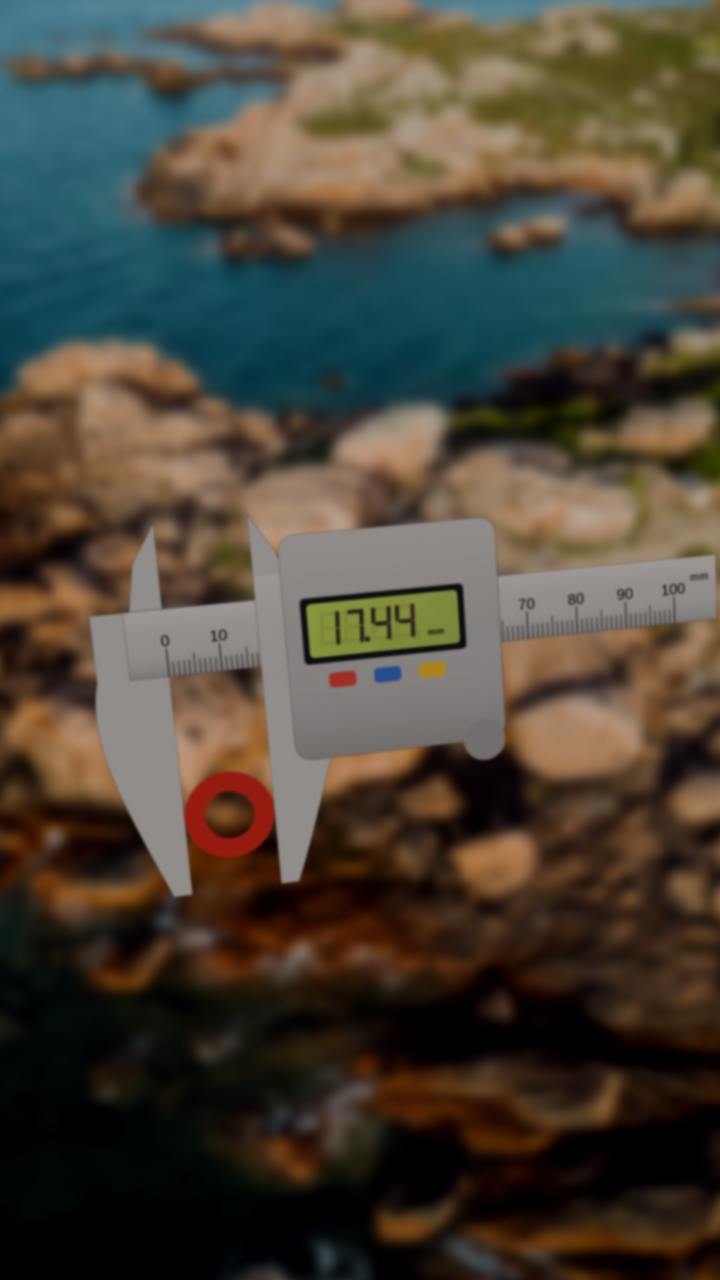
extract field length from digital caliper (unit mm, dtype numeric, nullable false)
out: 17.44 mm
